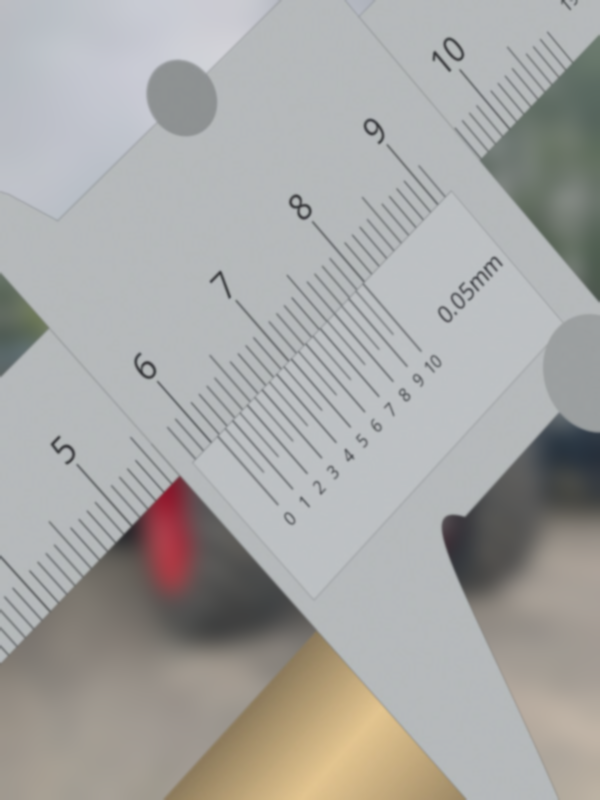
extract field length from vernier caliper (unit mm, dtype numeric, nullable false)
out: 60.8 mm
